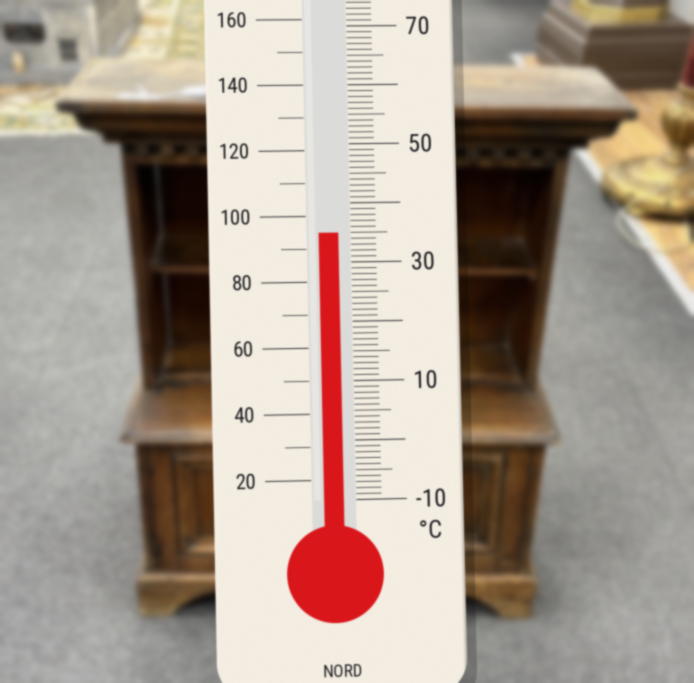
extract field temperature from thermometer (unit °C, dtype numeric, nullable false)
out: 35 °C
